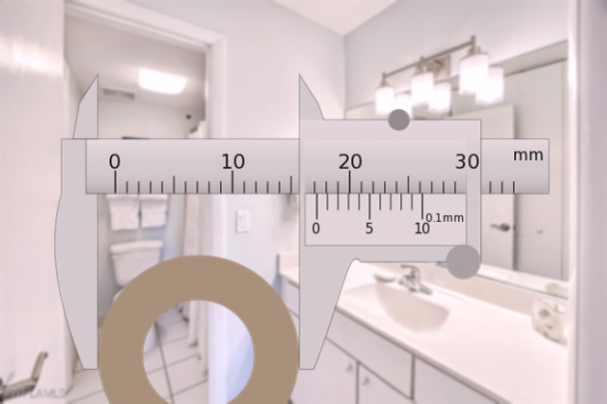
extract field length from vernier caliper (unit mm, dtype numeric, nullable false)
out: 17.2 mm
